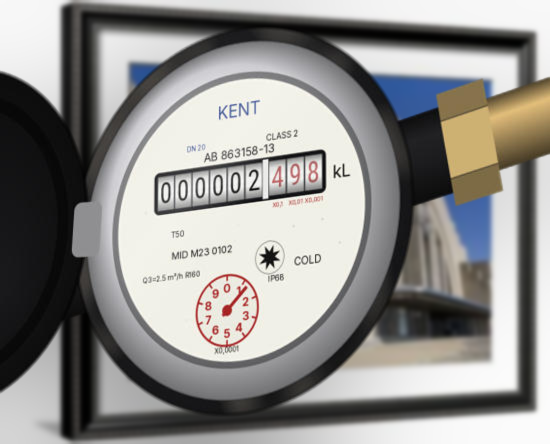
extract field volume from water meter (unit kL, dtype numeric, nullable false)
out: 2.4981 kL
